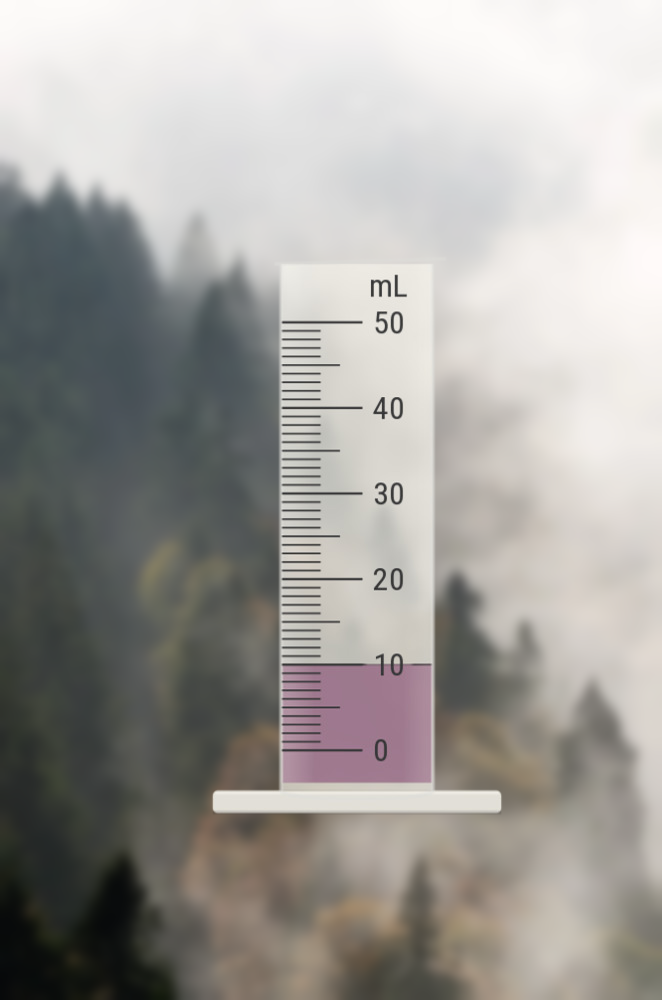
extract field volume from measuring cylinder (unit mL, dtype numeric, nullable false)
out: 10 mL
